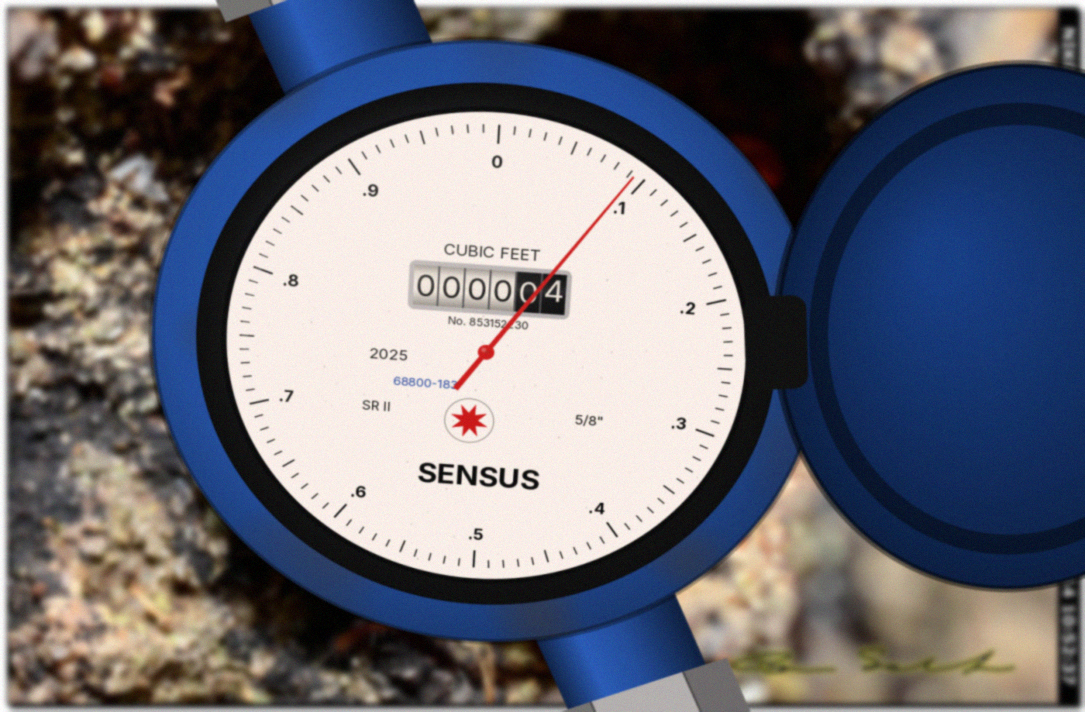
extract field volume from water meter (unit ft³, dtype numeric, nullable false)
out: 4.09 ft³
